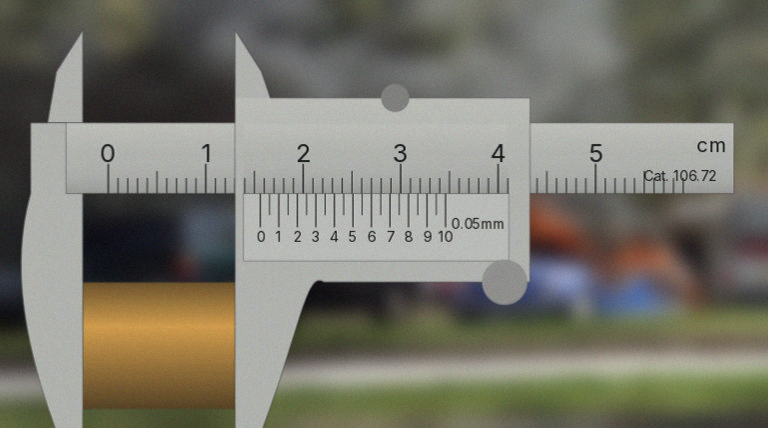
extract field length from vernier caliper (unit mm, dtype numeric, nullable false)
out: 15.6 mm
